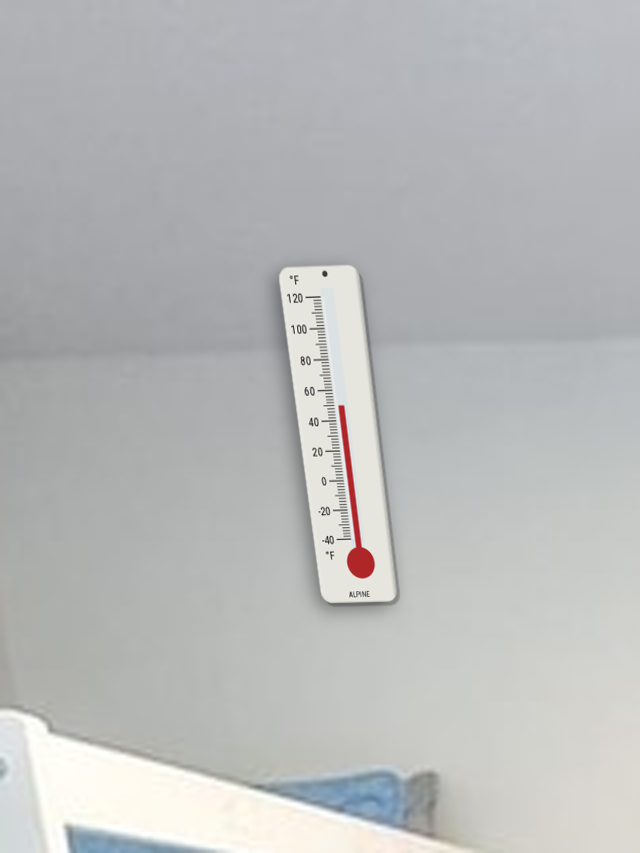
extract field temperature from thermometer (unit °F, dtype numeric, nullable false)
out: 50 °F
